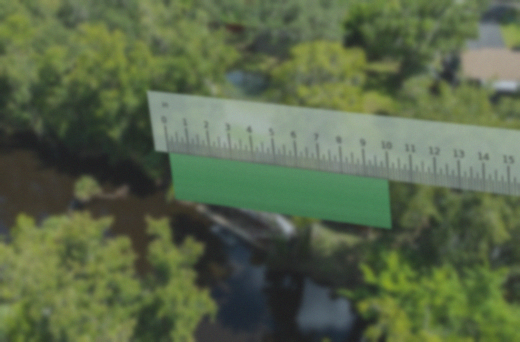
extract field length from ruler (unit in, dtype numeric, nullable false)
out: 10 in
